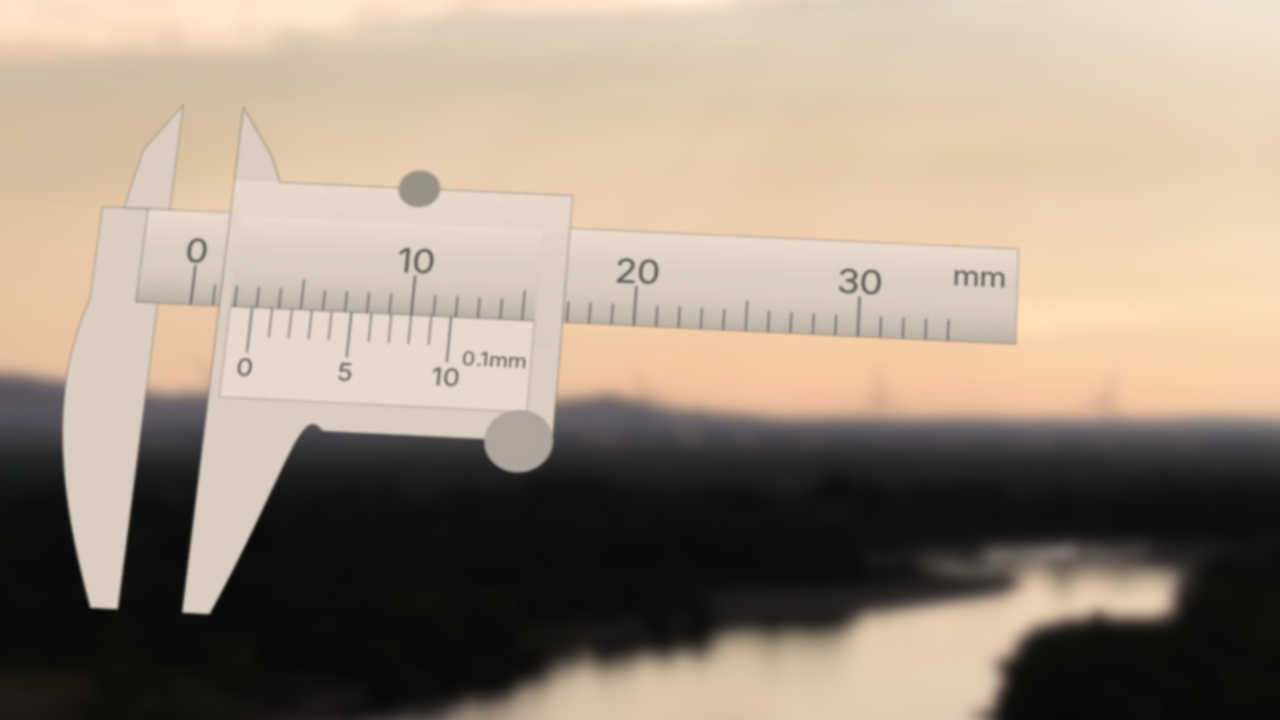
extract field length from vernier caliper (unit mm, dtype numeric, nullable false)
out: 2.8 mm
